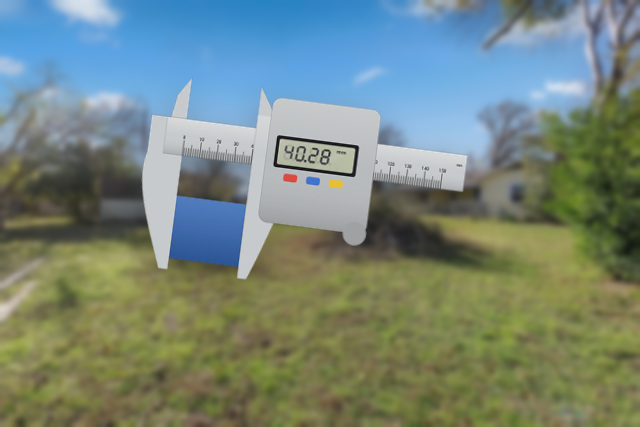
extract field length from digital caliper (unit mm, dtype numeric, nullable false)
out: 40.28 mm
